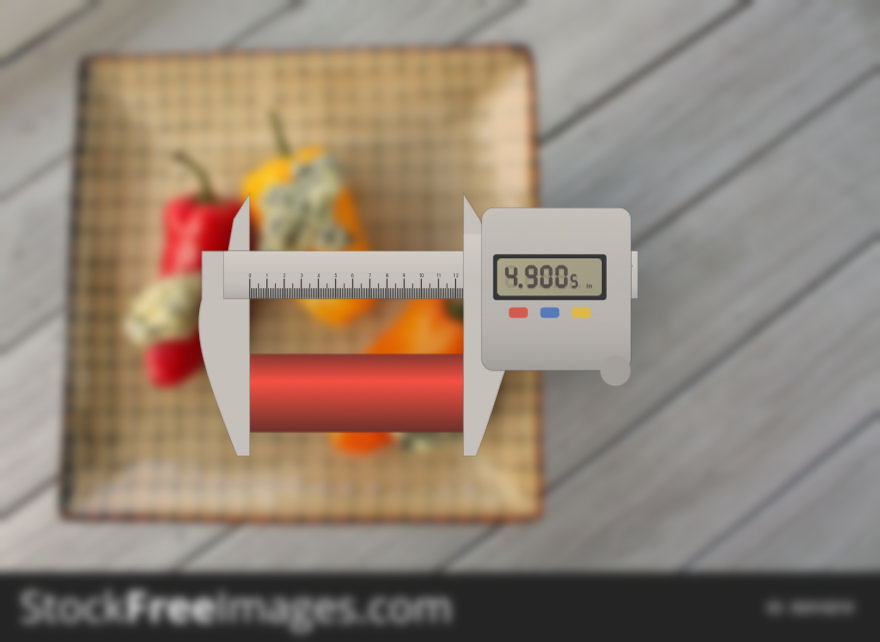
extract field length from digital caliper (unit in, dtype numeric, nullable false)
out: 4.9005 in
